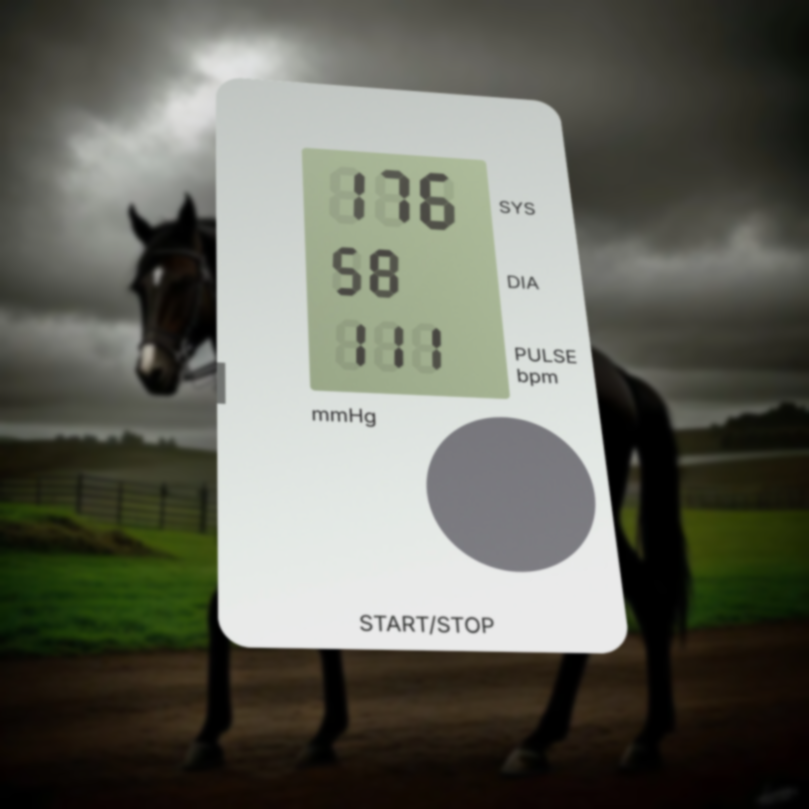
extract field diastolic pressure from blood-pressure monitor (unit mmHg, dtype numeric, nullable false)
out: 58 mmHg
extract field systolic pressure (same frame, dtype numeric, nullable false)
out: 176 mmHg
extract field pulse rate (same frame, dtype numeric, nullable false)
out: 111 bpm
